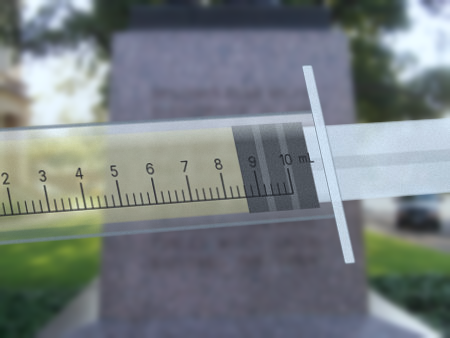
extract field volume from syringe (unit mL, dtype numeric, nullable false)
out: 8.6 mL
